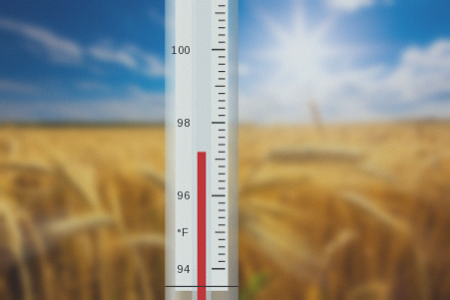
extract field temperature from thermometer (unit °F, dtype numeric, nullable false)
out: 97.2 °F
